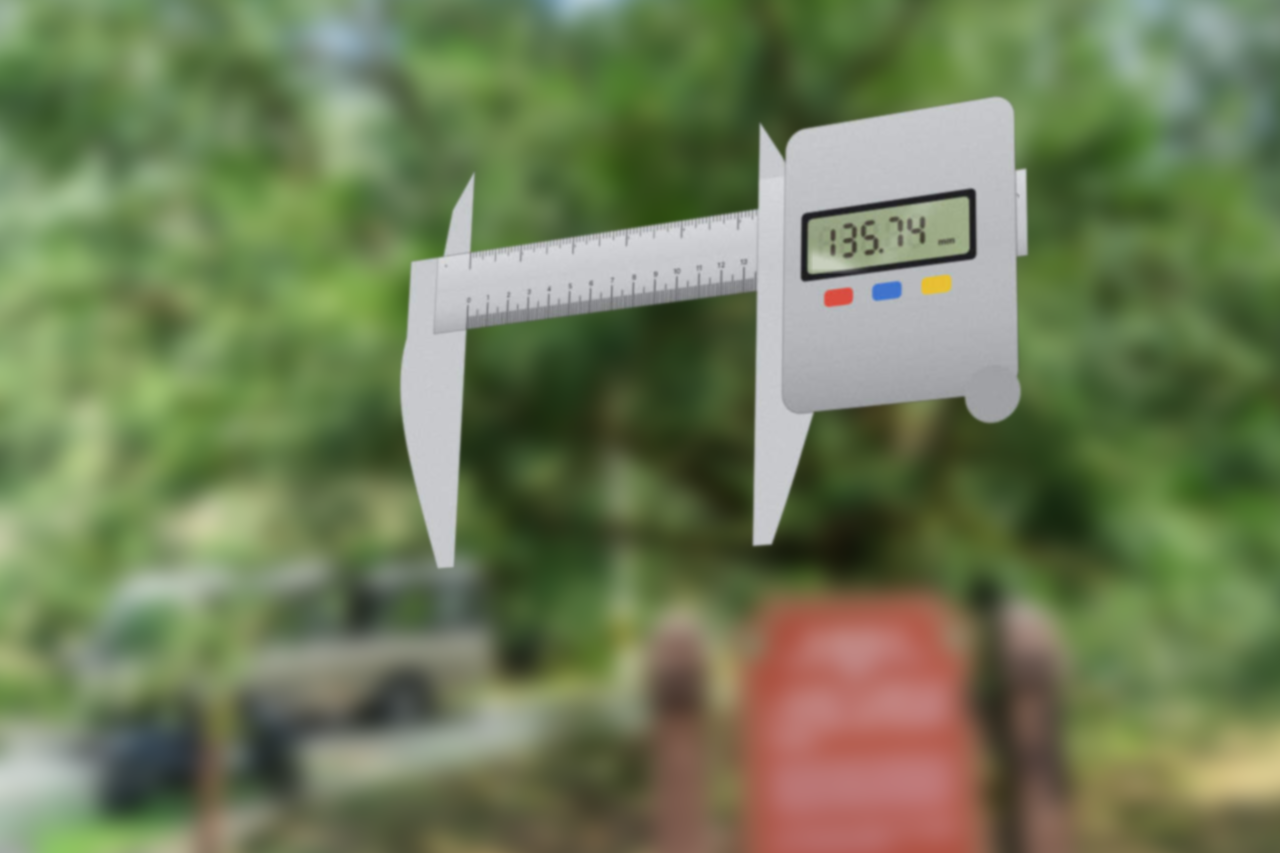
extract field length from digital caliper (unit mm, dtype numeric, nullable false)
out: 135.74 mm
